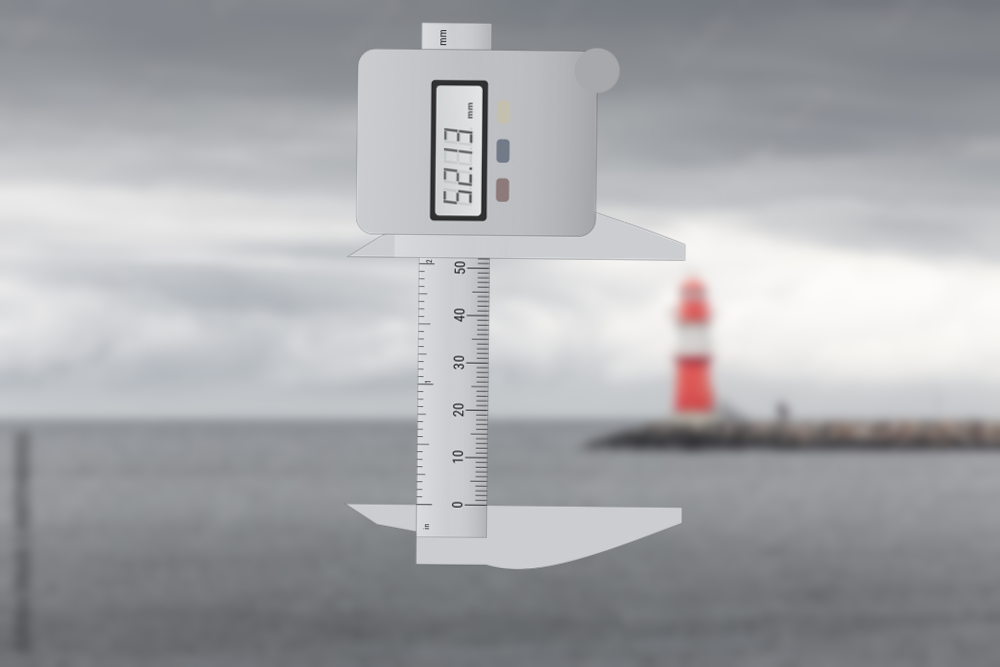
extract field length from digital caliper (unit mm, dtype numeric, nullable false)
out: 52.13 mm
